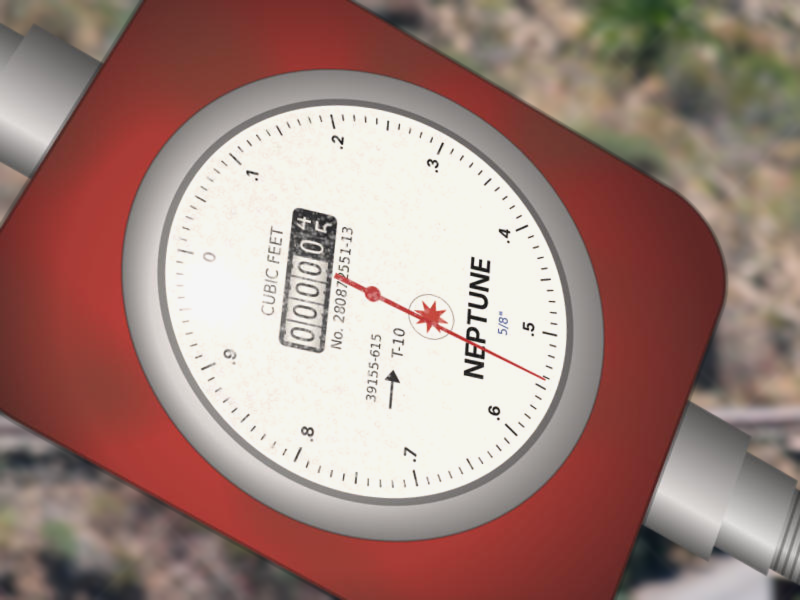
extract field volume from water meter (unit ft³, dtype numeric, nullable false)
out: 4.54 ft³
